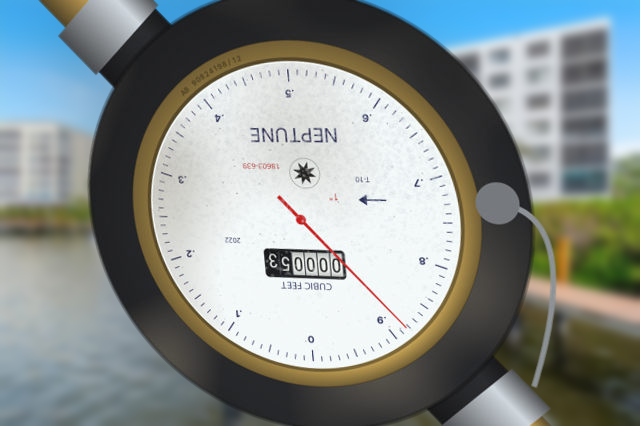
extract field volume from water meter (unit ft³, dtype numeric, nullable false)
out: 52.88 ft³
